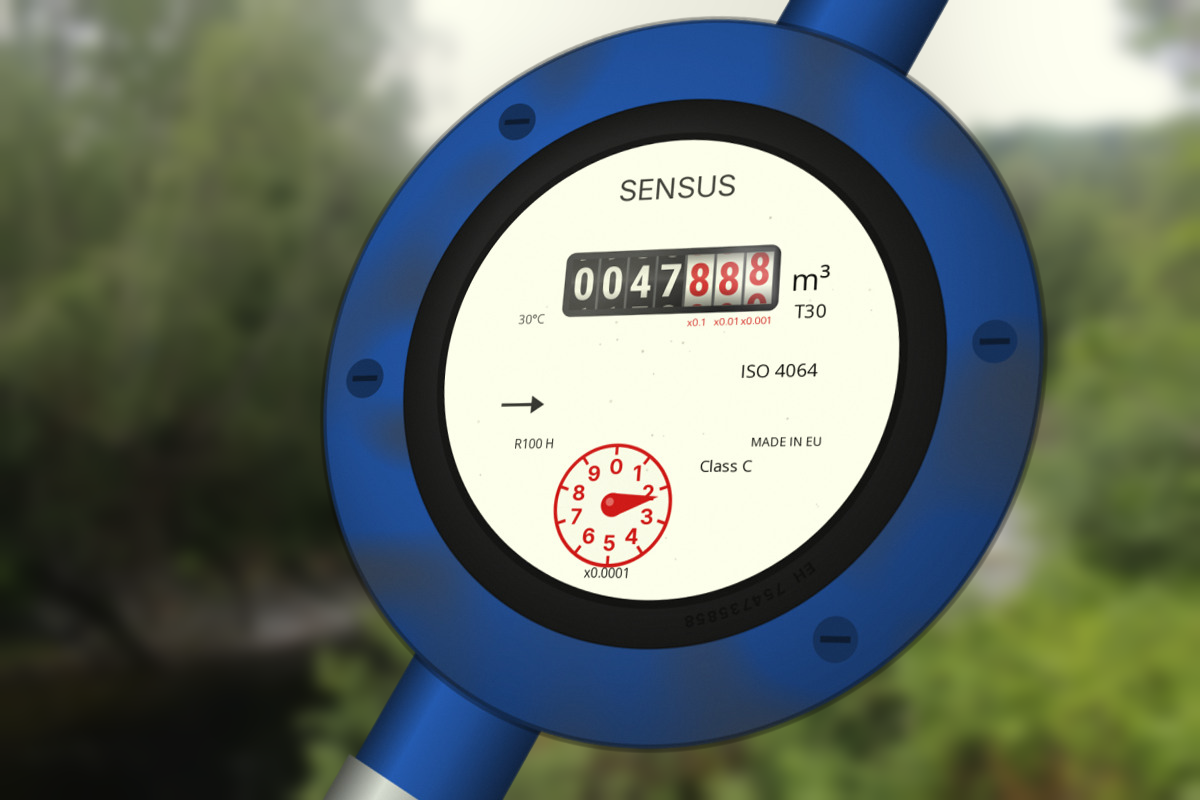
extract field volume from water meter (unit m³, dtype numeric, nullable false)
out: 47.8882 m³
